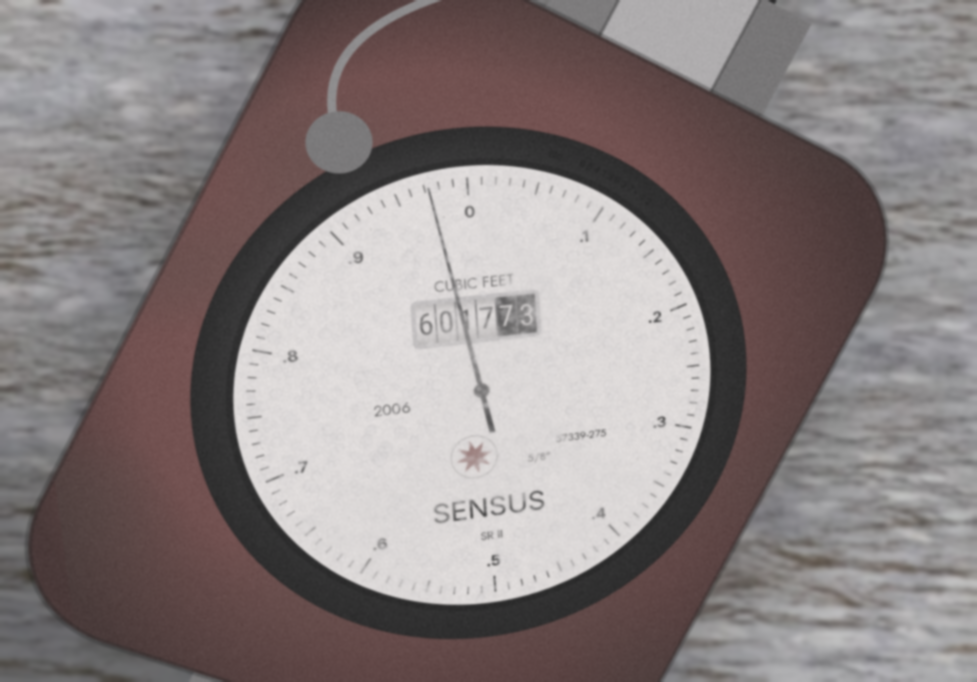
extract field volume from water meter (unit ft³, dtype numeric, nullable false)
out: 601772.97 ft³
